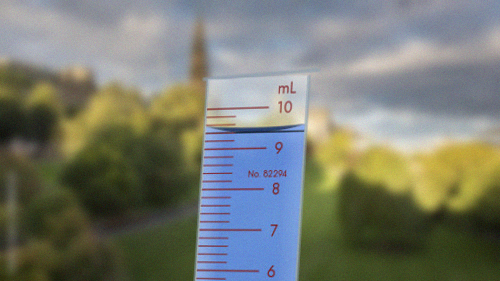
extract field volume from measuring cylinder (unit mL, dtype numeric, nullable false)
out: 9.4 mL
